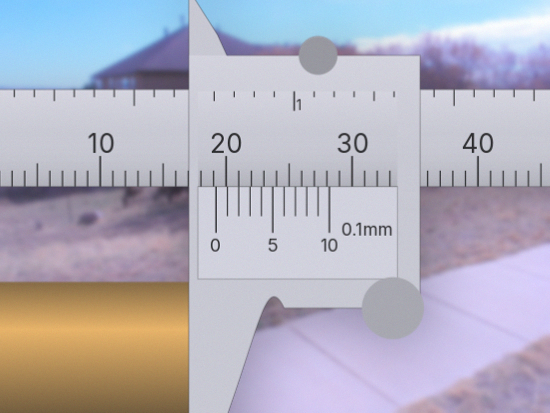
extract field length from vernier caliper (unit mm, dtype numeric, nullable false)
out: 19.2 mm
